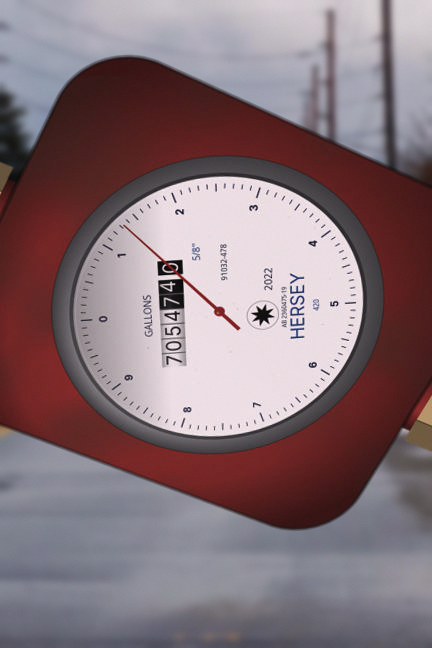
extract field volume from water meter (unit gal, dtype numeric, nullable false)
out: 7054741.3 gal
